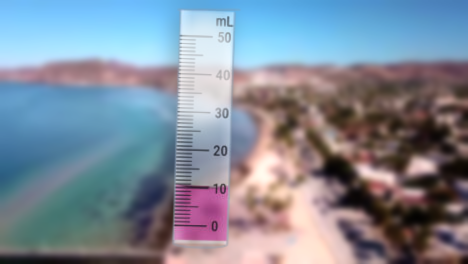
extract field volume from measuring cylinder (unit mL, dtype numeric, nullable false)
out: 10 mL
